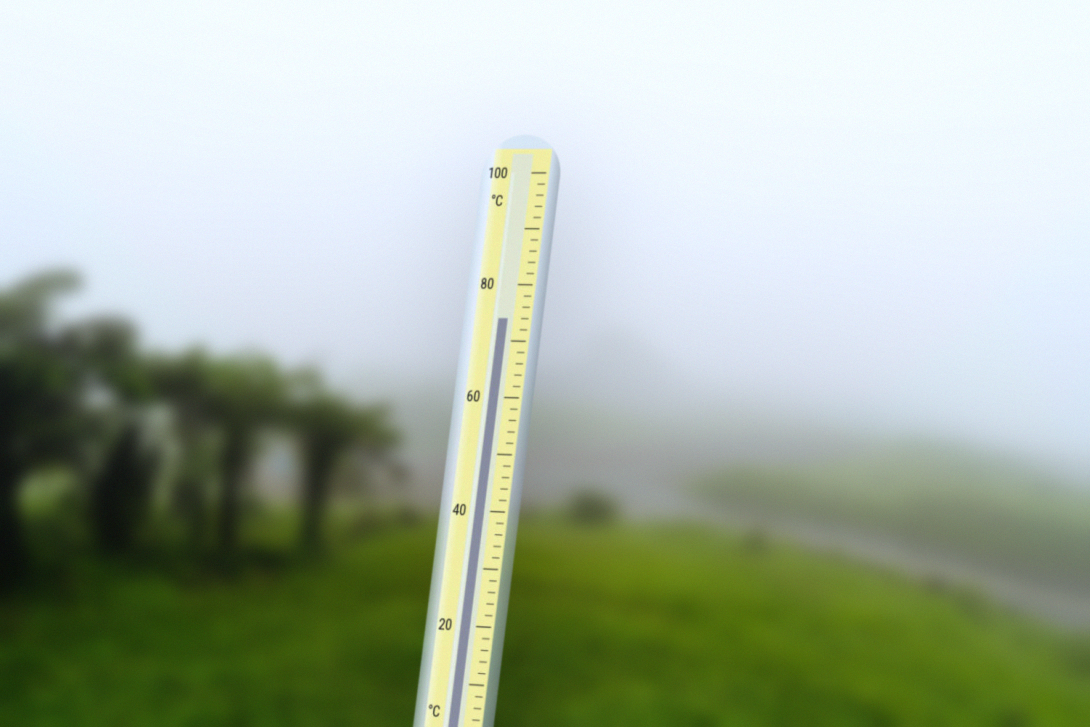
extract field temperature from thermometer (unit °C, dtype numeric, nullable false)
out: 74 °C
